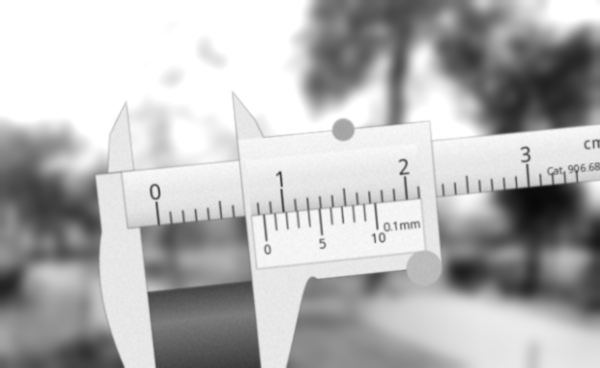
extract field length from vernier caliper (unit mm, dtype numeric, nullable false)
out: 8.4 mm
